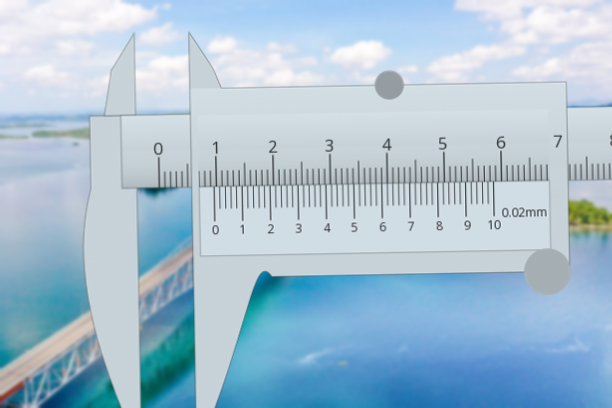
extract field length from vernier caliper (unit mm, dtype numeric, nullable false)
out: 9.6 mm
